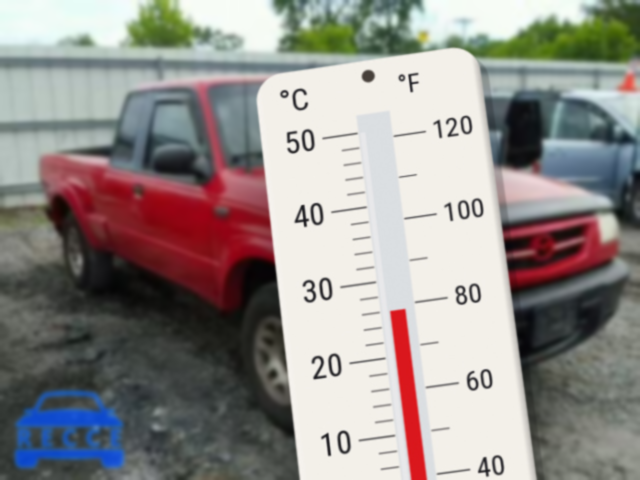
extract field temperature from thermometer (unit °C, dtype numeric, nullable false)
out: 26 °C
